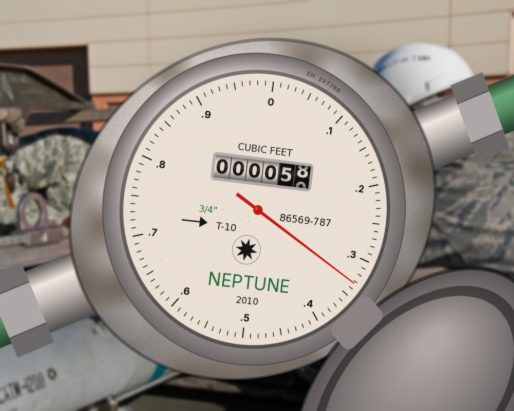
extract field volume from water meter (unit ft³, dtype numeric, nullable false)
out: 58.33 ft³
